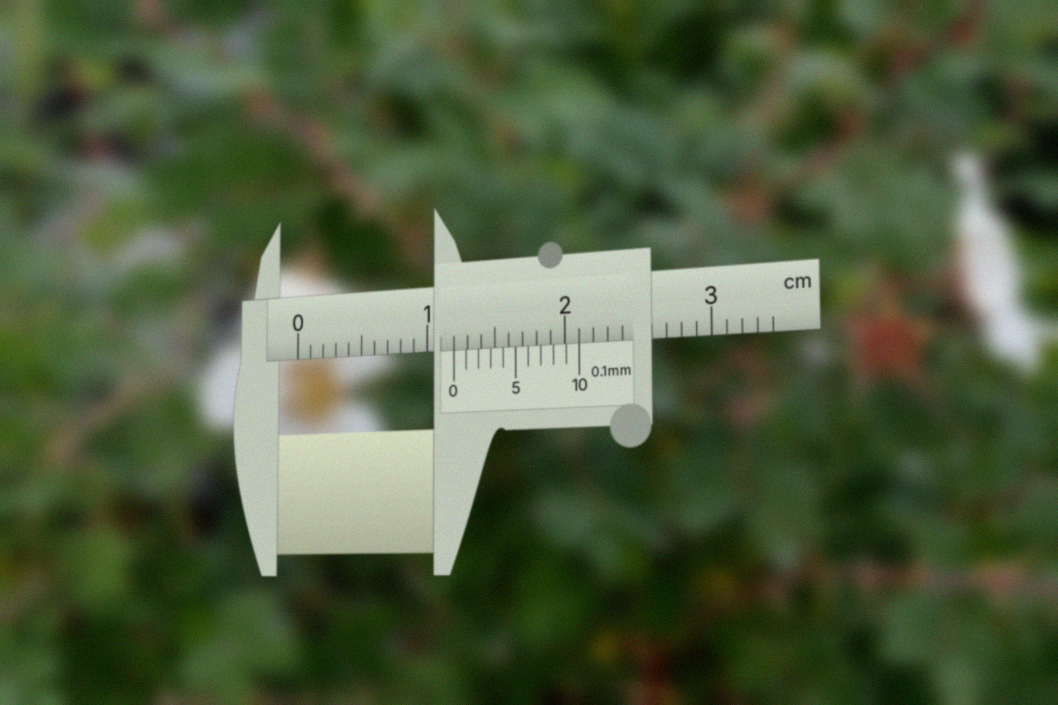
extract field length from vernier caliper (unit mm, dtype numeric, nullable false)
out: 12.0 mm
